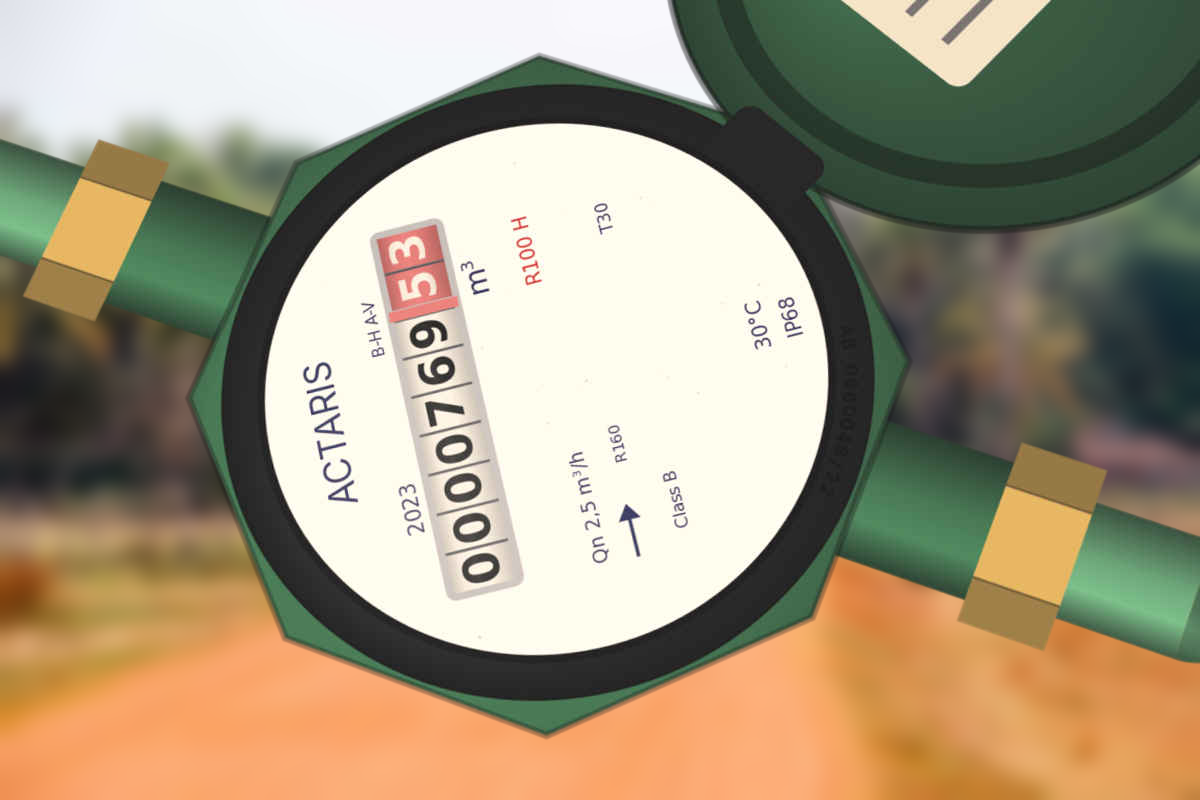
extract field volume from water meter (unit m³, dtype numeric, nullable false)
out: 769.53 m³
